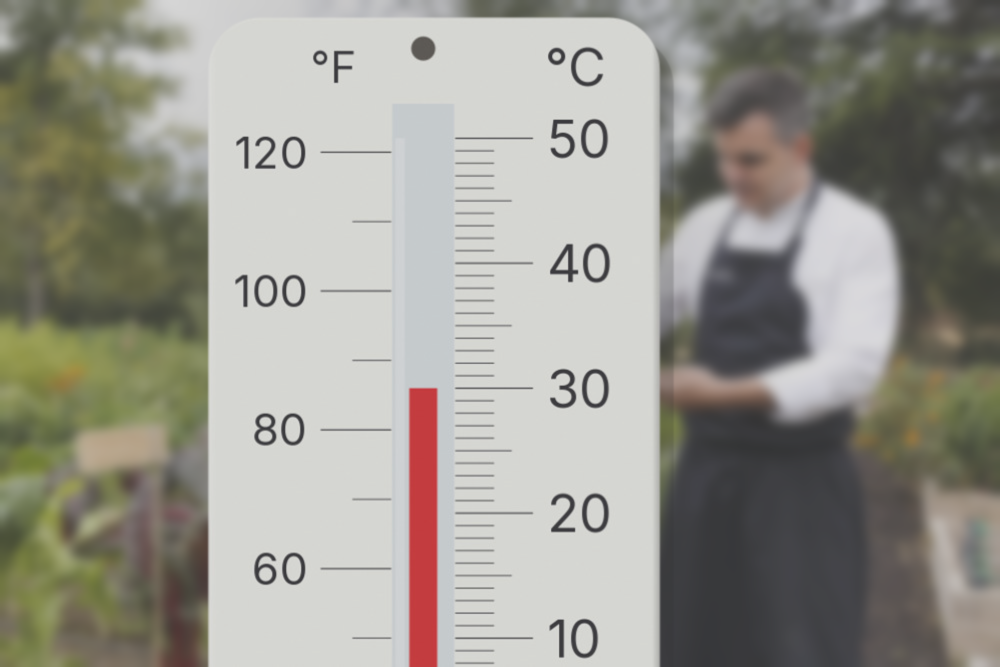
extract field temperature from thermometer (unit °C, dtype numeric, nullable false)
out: 30 °C
